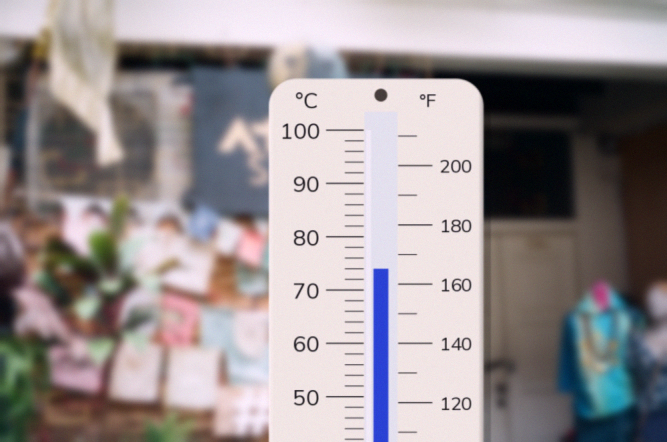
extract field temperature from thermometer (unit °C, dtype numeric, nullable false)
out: 74 °C
